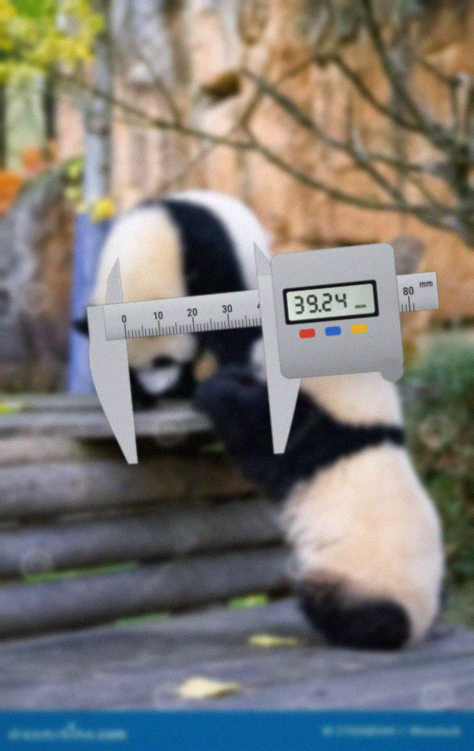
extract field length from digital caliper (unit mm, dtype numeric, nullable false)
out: 39.24 mm
